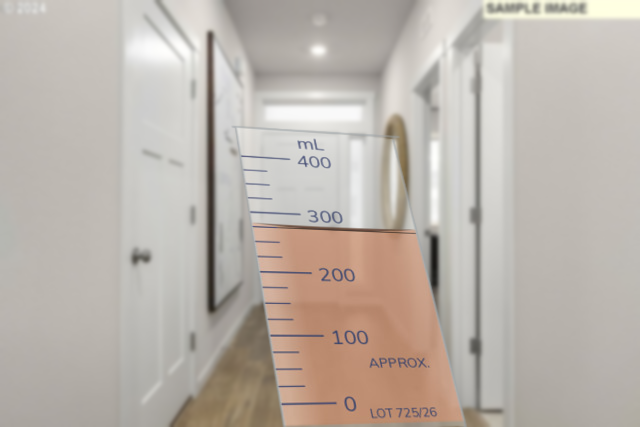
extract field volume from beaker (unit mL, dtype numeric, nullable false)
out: 275 mL
